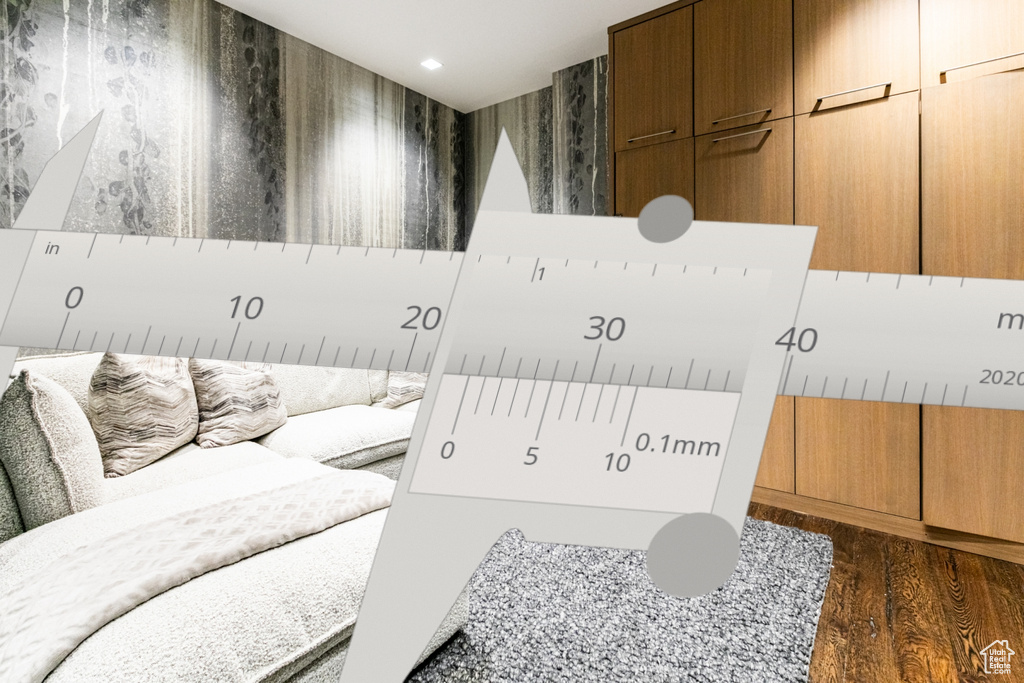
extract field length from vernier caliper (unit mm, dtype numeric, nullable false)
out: 23.5 mm
